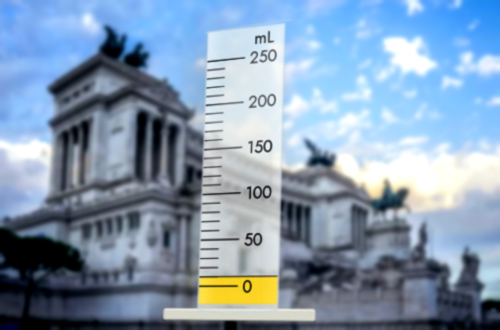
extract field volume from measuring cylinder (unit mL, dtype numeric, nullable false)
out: 10 mL
